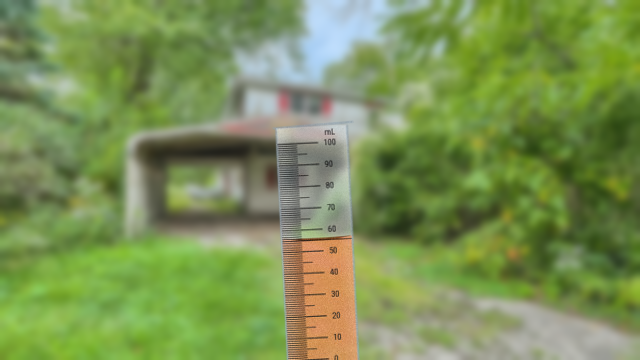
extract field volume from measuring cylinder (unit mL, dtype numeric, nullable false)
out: 55 mL
